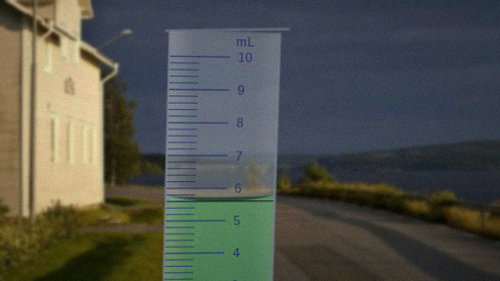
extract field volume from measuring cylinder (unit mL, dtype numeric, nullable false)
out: 5.6 mL
